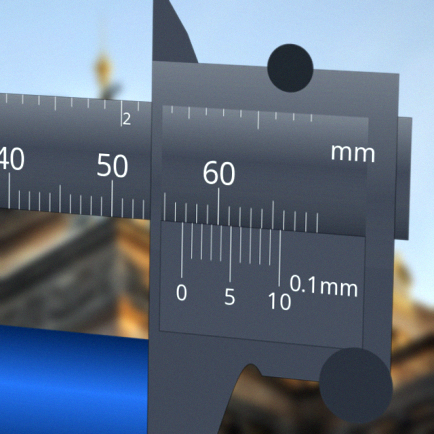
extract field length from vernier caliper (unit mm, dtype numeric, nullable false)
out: 56.7 mm
